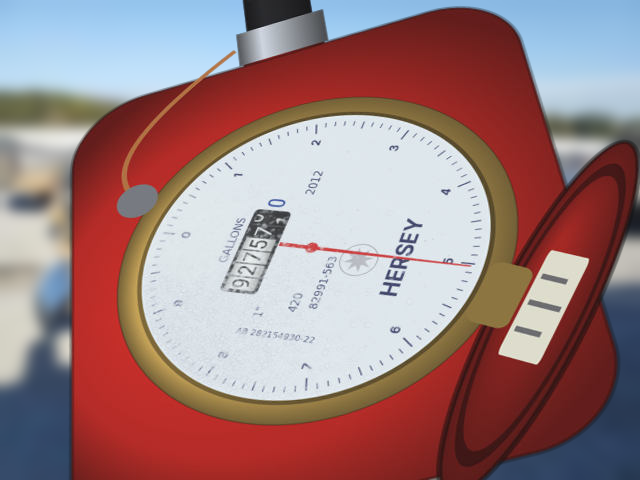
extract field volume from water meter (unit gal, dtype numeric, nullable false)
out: 9275705.0 gal
